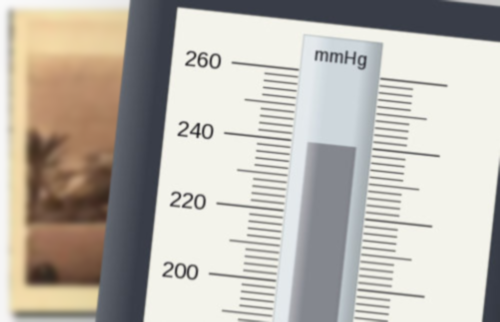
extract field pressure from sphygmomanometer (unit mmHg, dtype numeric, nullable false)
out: 240 mmHg
